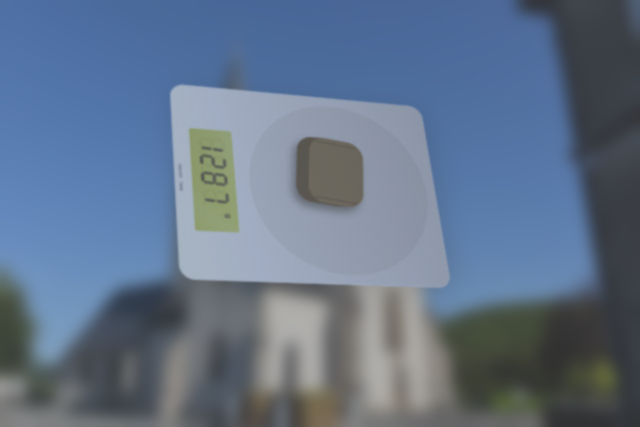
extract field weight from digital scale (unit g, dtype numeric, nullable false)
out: 1287 g
